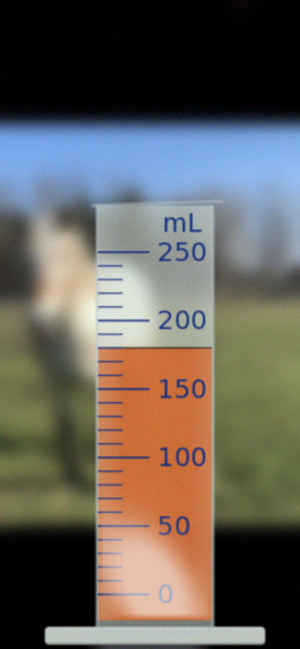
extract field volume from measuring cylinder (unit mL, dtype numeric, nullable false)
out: 180 mL
